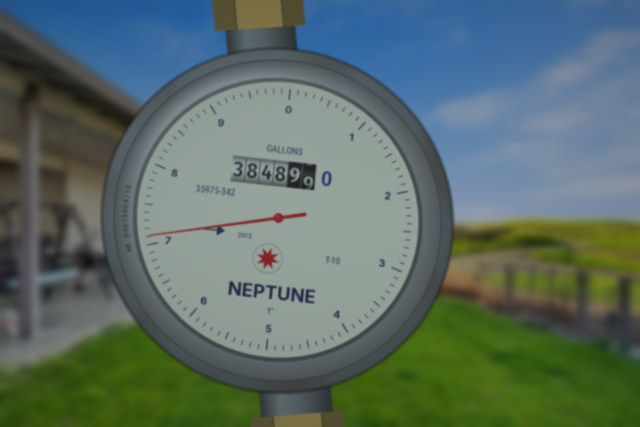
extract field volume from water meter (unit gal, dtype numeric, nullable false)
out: 3848987.1 gal
